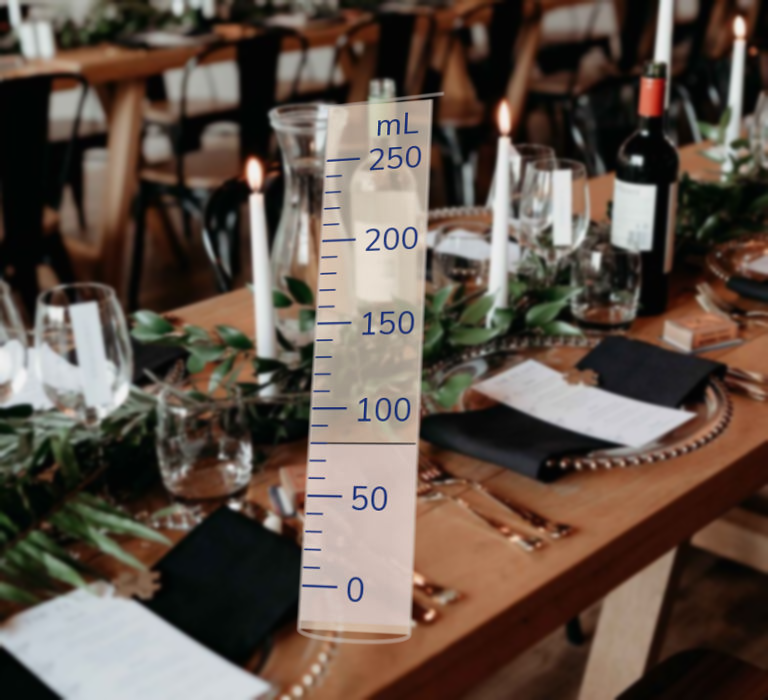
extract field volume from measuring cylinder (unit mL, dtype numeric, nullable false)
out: 80 mL
